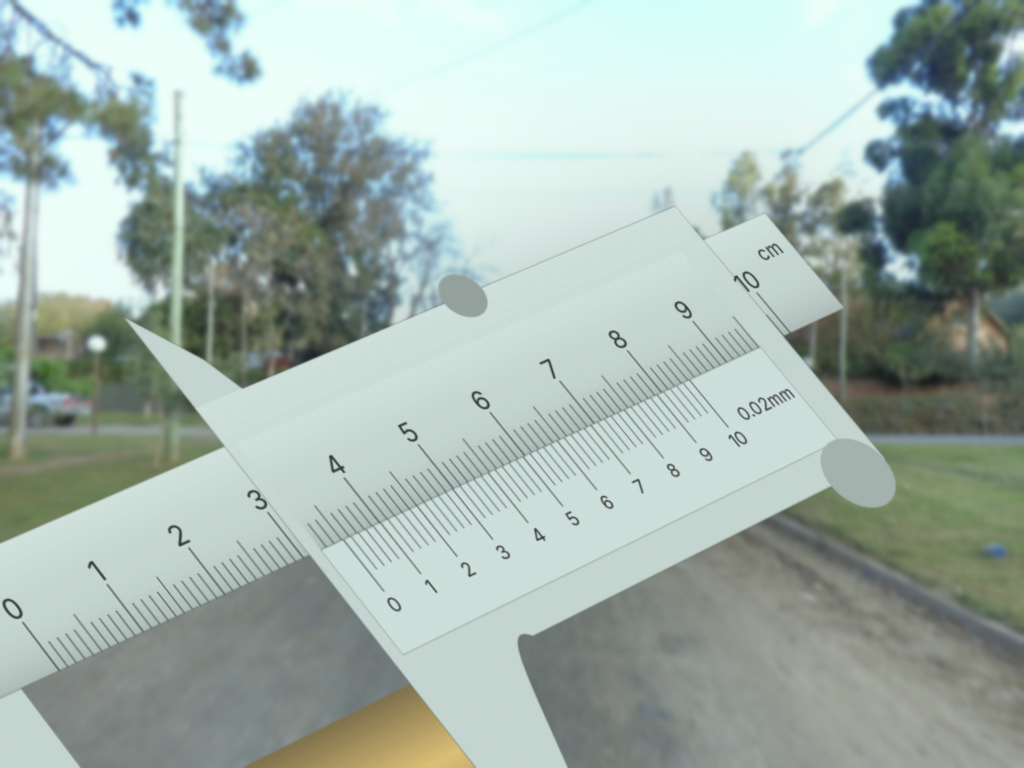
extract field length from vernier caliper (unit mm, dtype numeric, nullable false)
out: 35.2 mm
